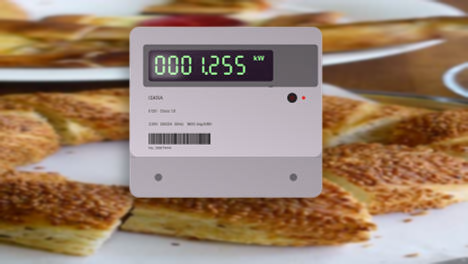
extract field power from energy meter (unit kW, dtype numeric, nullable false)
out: 1.255 kW
